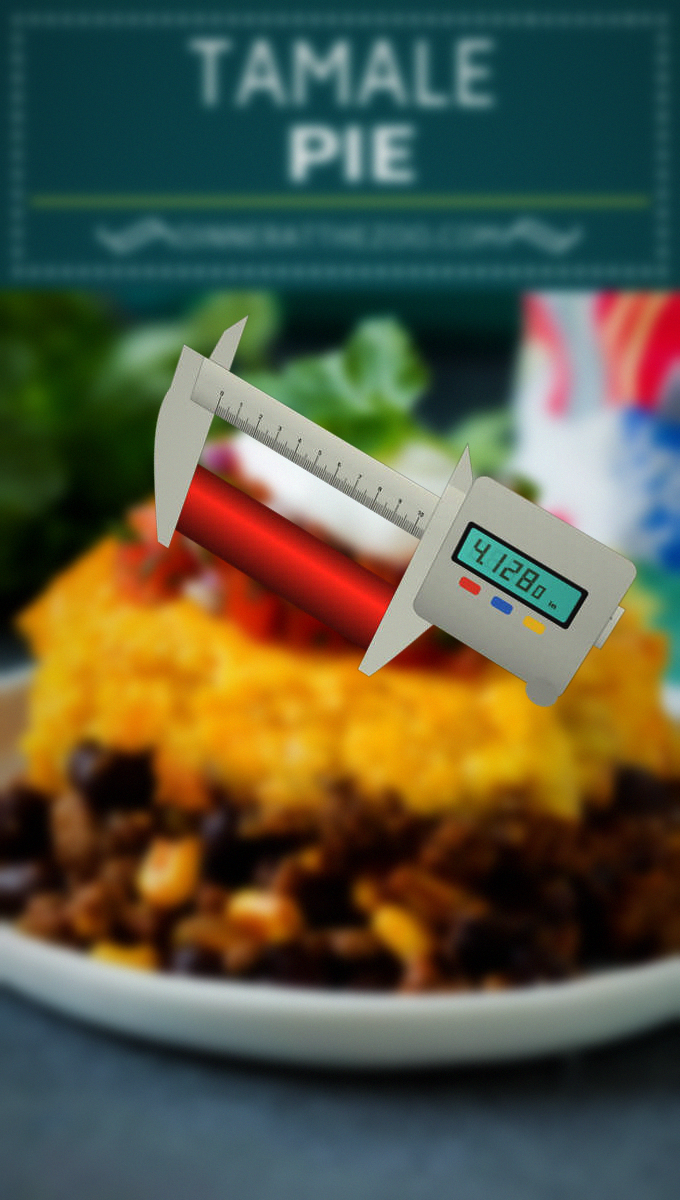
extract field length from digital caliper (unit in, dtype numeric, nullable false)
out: 4.1280 in
